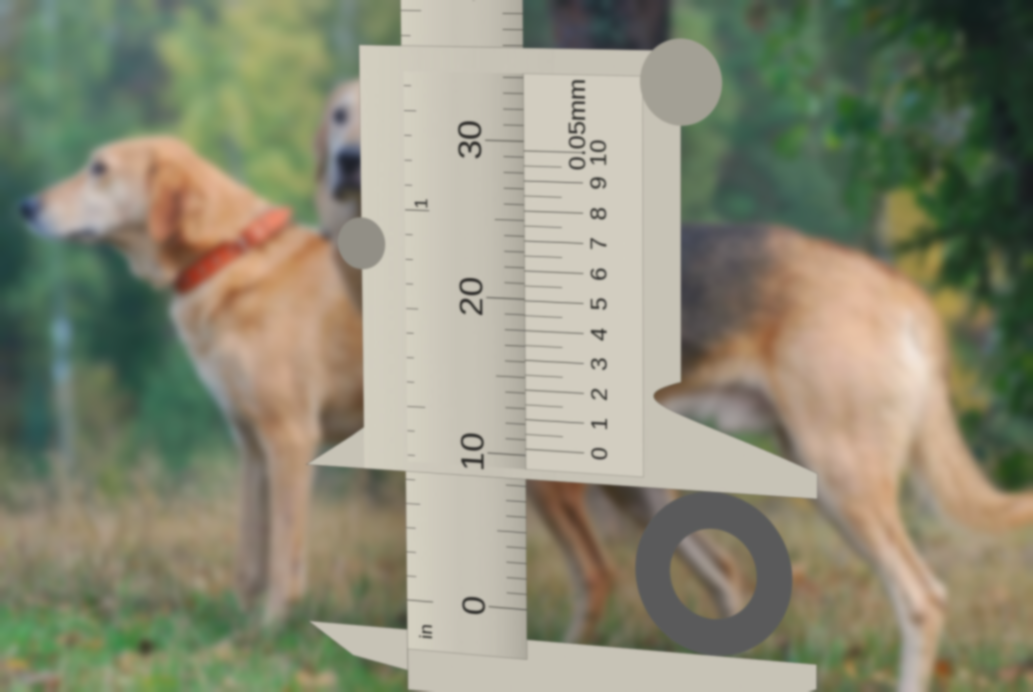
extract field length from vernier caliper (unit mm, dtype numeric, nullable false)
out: 10.4 mm
